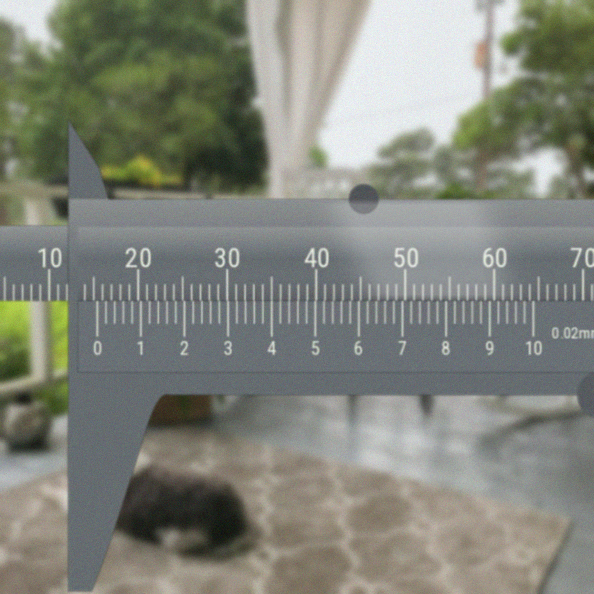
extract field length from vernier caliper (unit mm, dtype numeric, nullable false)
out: 15.4 mm
